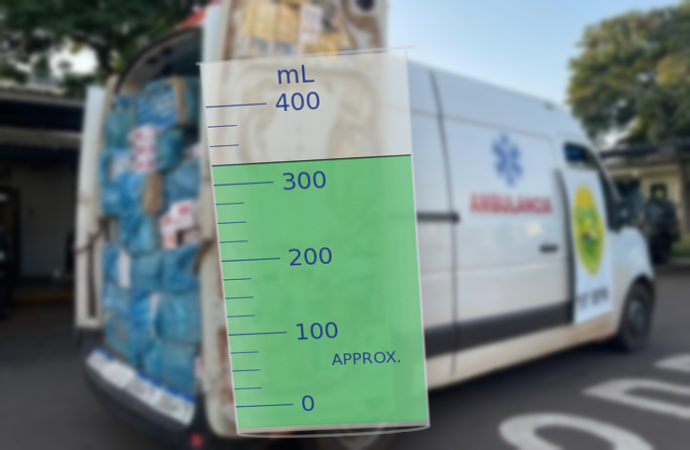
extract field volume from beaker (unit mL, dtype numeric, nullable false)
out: 325 mL
